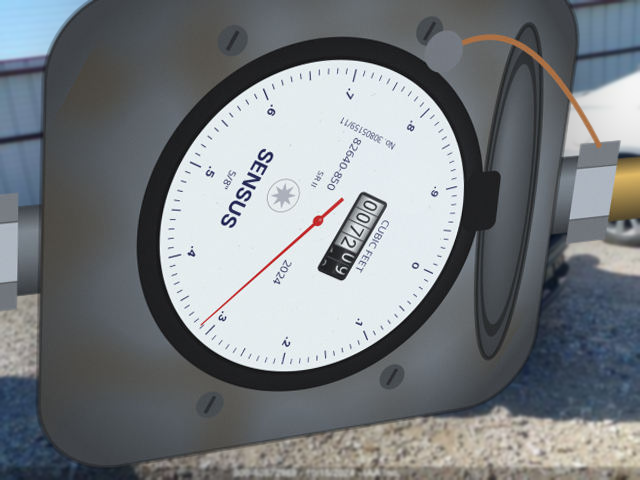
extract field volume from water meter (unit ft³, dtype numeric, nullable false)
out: 7209.31 ft³
